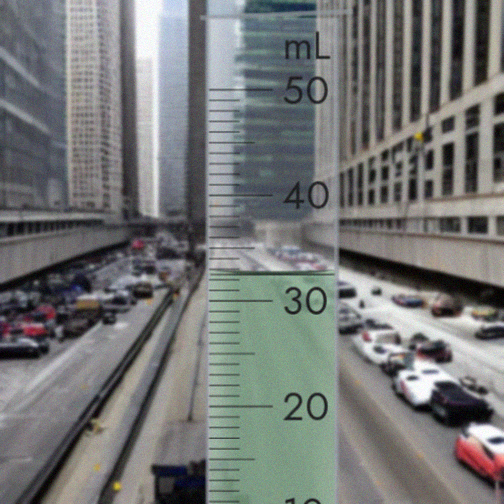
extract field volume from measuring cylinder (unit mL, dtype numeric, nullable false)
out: 32.5 mL
